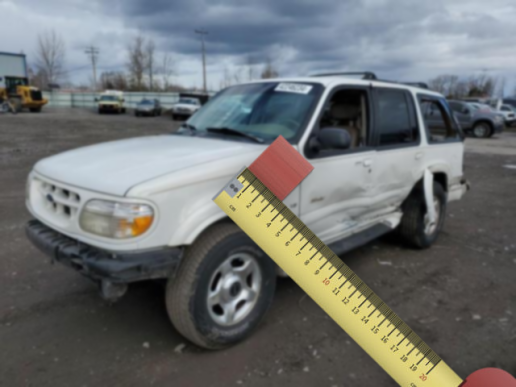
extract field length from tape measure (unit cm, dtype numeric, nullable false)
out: 3.5 cm
